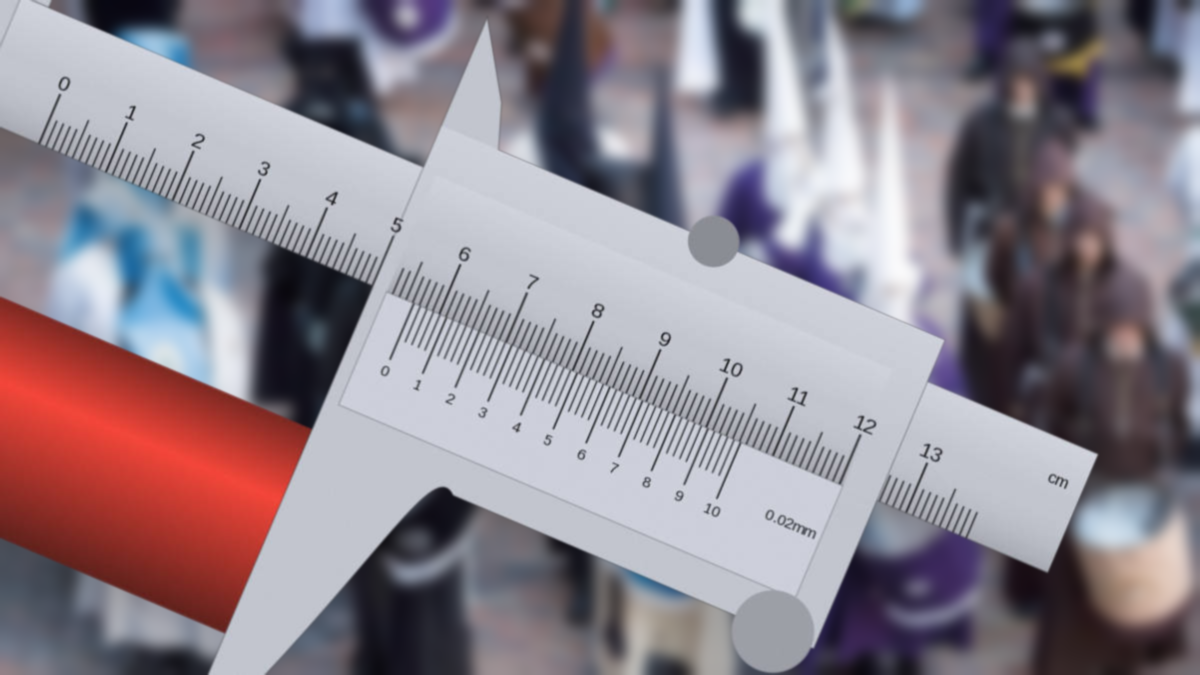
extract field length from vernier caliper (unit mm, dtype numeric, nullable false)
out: 56.2 mm
